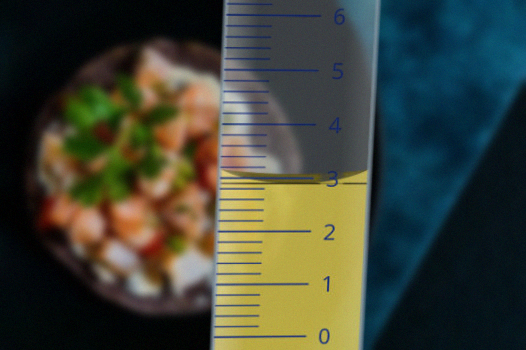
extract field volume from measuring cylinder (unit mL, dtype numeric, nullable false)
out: 2.9 mL
